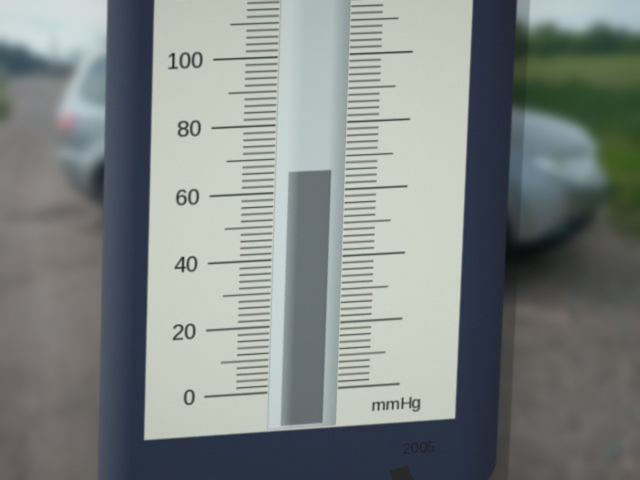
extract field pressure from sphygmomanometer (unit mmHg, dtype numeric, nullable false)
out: 66 mmHg
